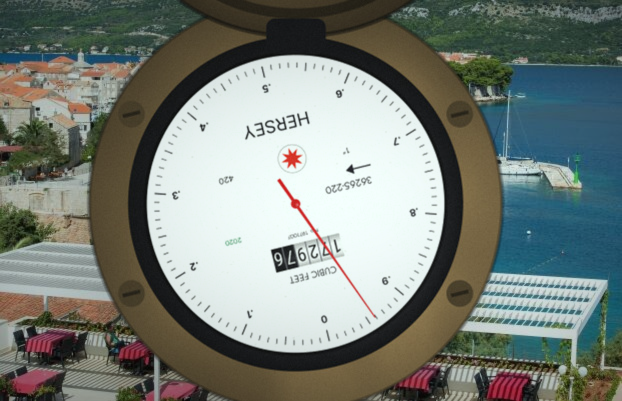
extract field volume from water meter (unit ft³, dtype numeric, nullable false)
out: 172975.94 ft³
